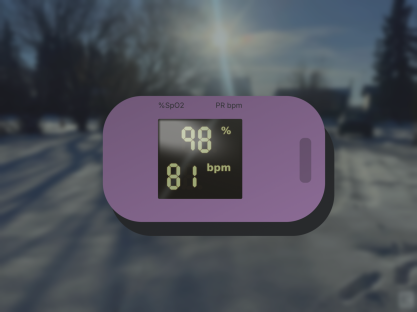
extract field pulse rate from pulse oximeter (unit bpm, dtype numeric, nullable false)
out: 81 bpm
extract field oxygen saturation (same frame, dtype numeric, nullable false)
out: 98 %
